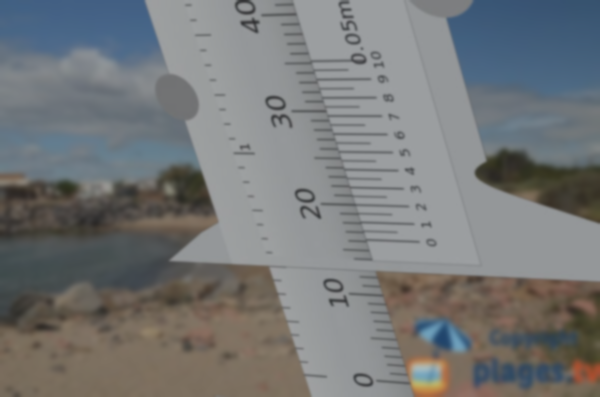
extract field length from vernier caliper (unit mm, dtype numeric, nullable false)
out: 16.2 mm
